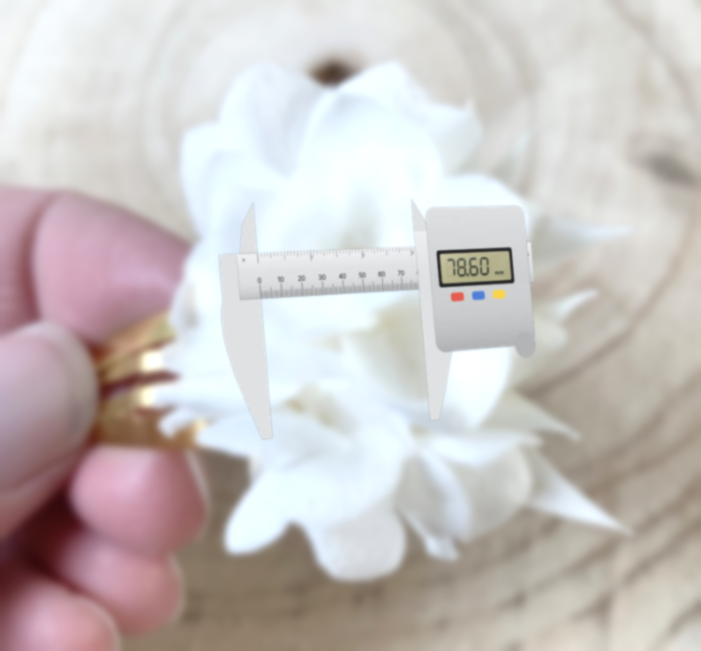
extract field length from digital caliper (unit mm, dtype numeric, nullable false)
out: 78.60 mm
